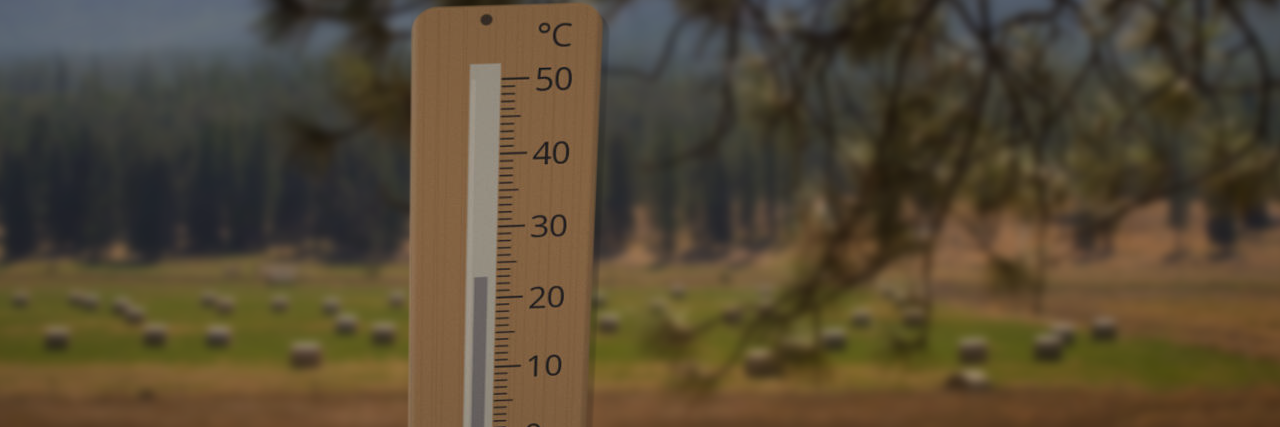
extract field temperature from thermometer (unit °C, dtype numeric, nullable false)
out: 23 °C
